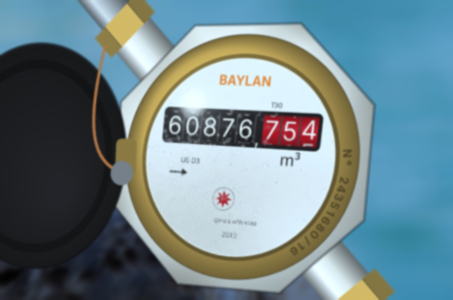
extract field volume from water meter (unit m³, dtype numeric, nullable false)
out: 60876.754 m³
